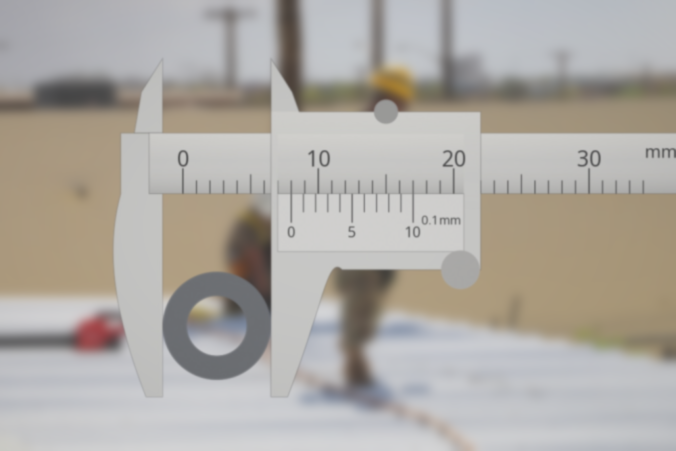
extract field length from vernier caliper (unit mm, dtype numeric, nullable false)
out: 8.0 mm
